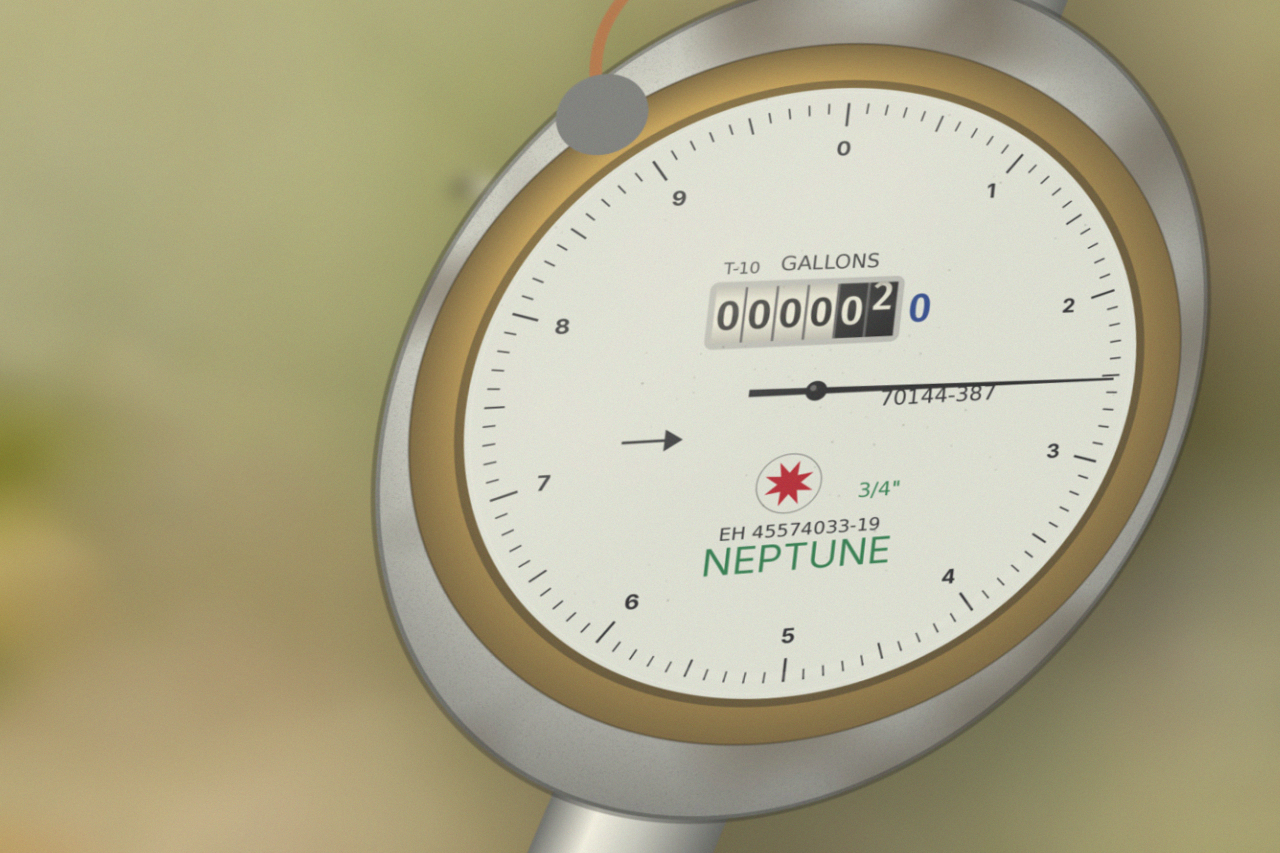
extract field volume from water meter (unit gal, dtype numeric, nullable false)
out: 22.5 gal
